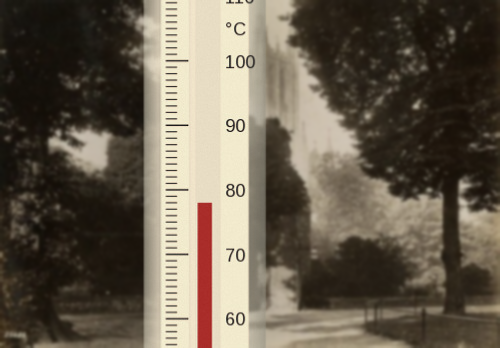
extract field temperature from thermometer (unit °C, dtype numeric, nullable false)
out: 78 °C
